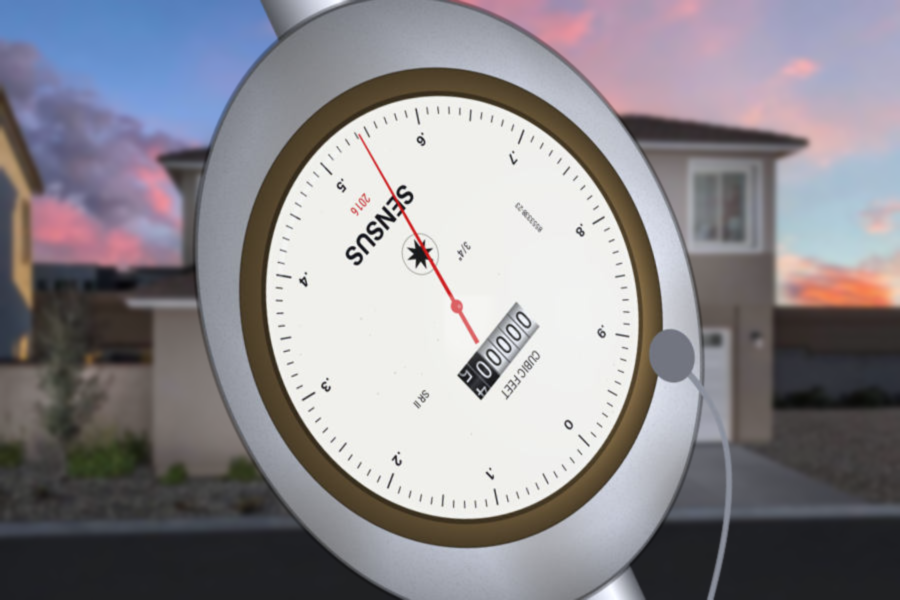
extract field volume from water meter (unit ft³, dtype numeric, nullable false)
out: 4.54 ft³
